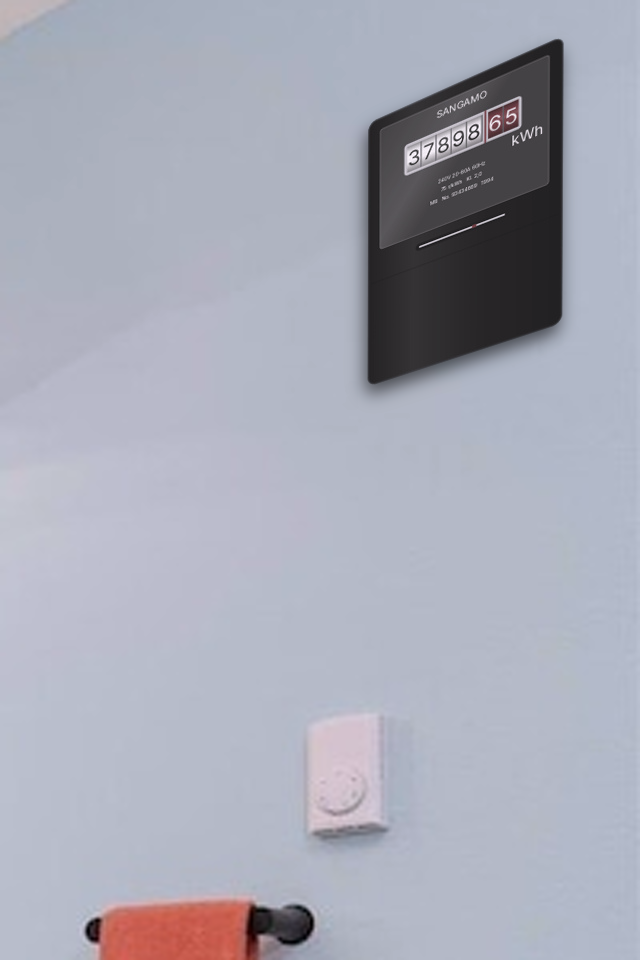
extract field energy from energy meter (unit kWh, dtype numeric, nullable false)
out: 37898.65 kWh
